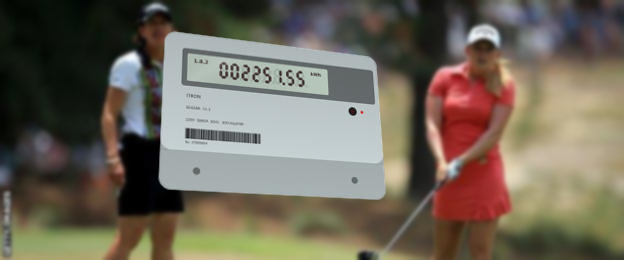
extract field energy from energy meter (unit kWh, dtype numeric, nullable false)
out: 2251.55 kWh
